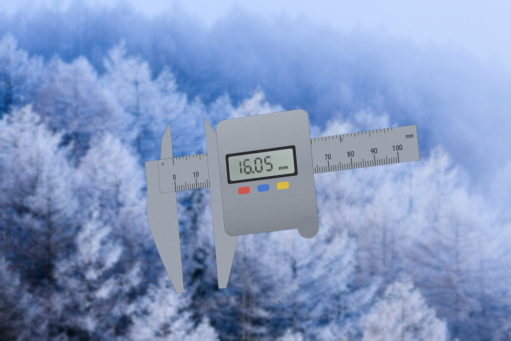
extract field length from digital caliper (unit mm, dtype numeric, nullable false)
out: 16.05 mm
